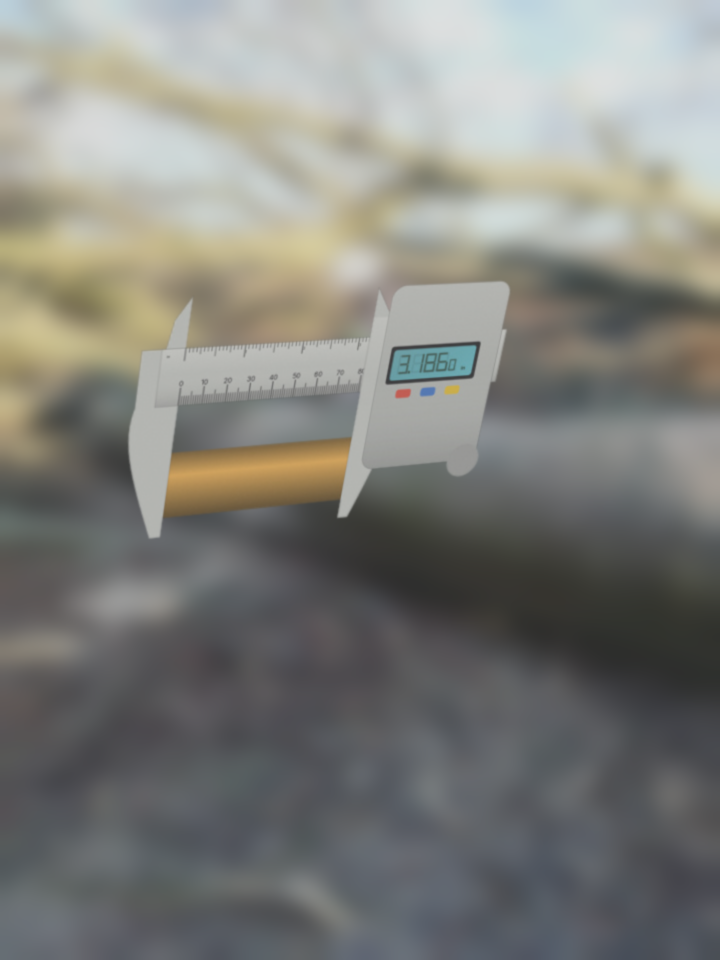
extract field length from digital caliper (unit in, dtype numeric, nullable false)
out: 3.1860 in
